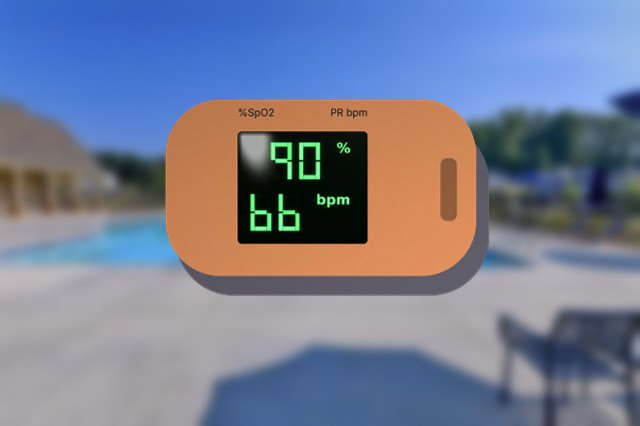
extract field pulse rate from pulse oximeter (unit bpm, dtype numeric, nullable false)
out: 66 bpm
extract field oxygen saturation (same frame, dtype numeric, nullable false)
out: 90 %
